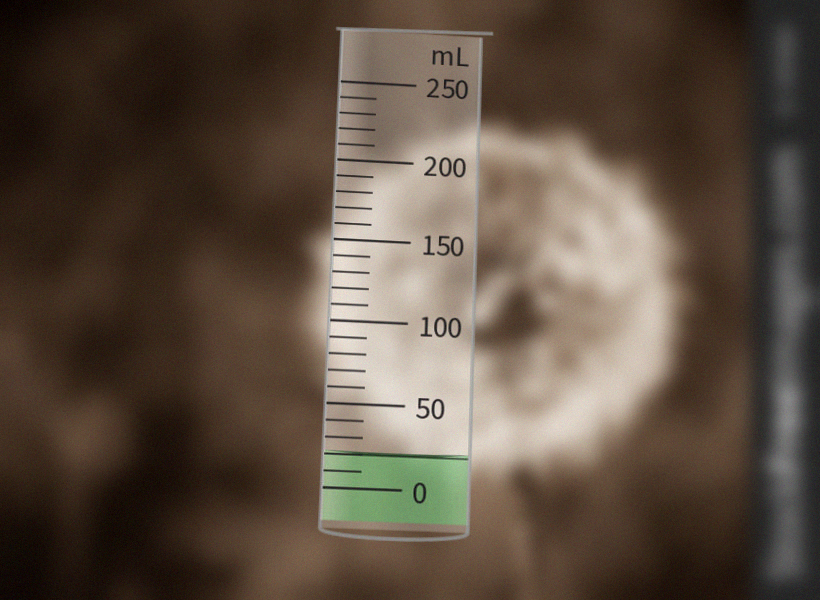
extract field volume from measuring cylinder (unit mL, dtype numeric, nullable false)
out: 20 mL
